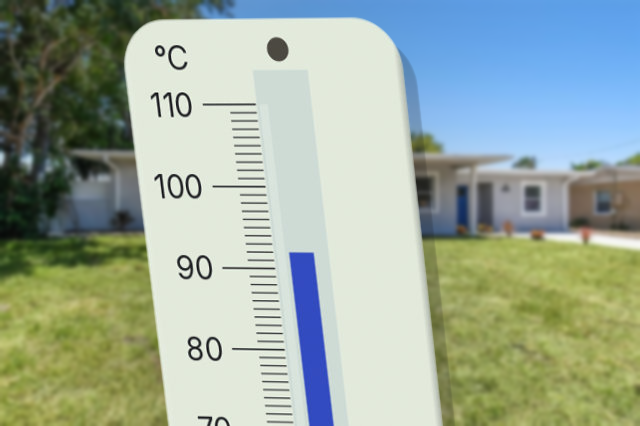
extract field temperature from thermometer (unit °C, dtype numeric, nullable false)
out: 92 °C
